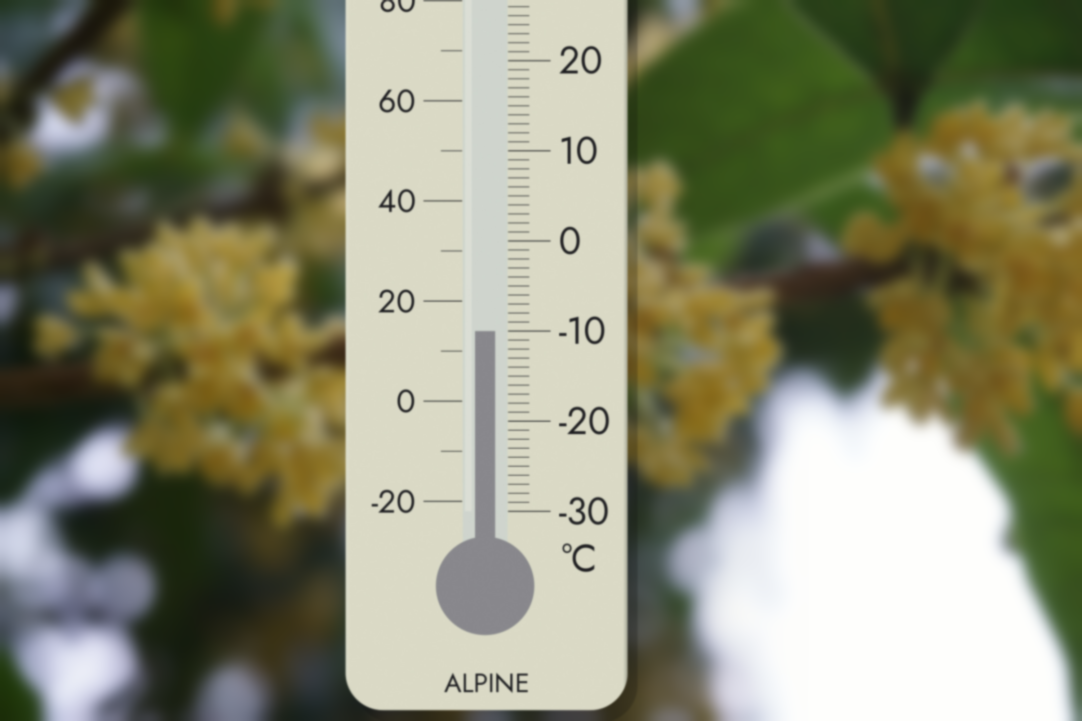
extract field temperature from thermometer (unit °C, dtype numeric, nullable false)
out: -10 °C
